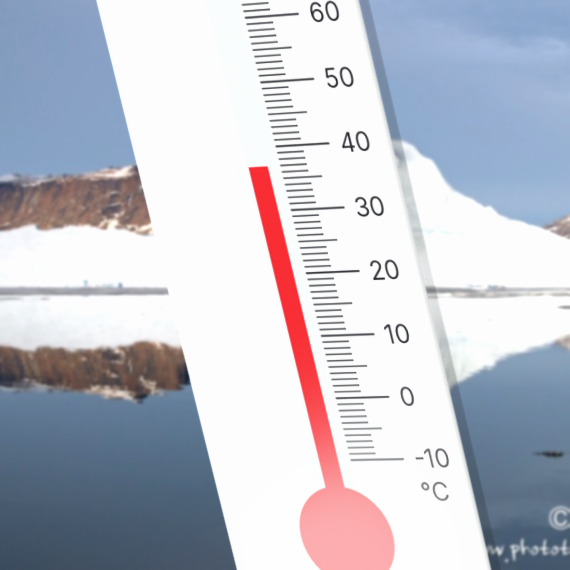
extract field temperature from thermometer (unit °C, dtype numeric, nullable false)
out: 37 °C
